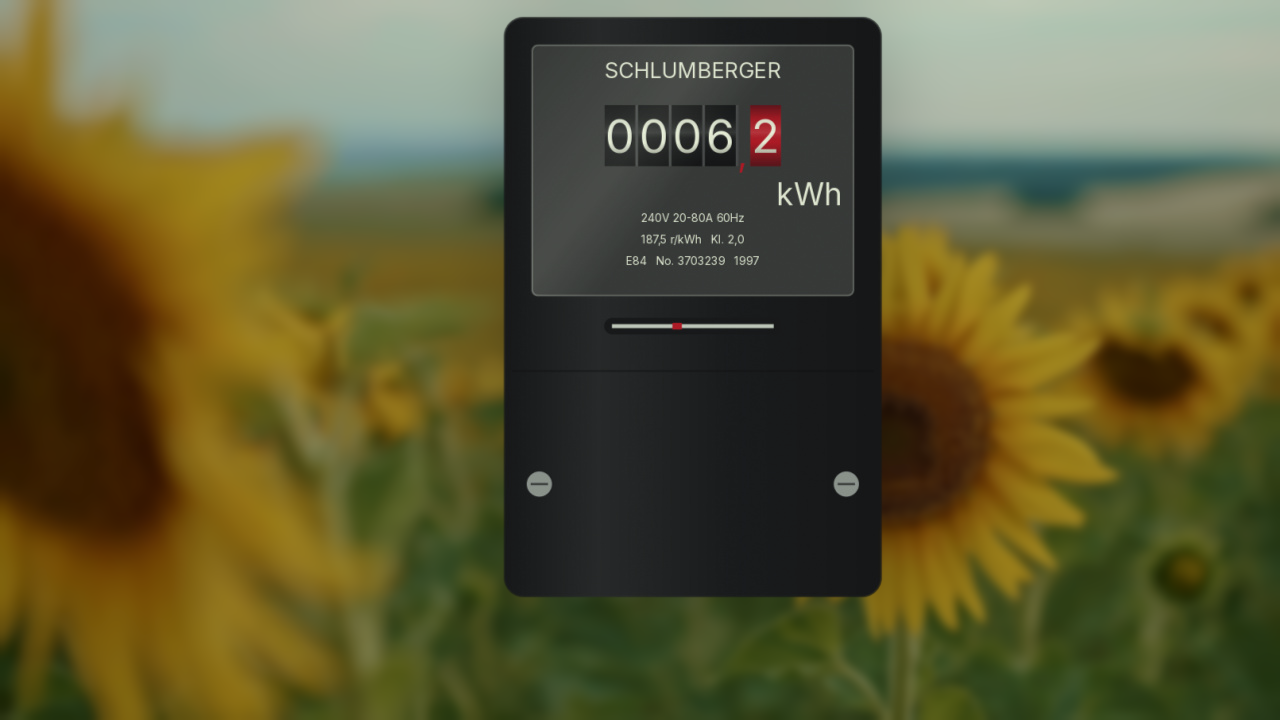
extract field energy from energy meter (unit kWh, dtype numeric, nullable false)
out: 6.2 kWh
